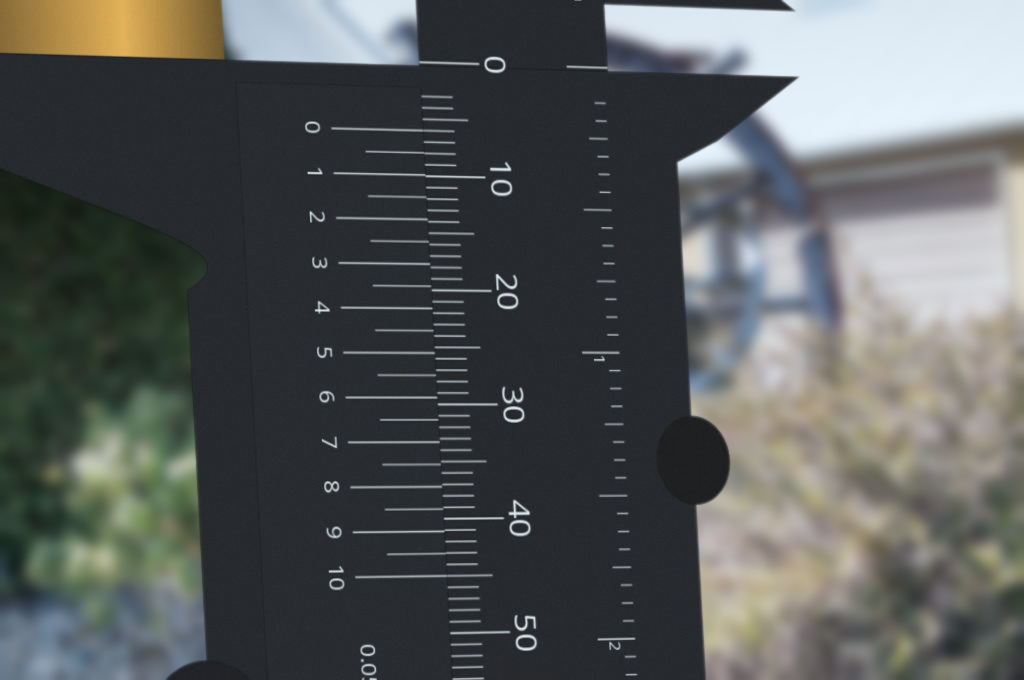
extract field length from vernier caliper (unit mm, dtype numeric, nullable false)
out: 6.0 mm
